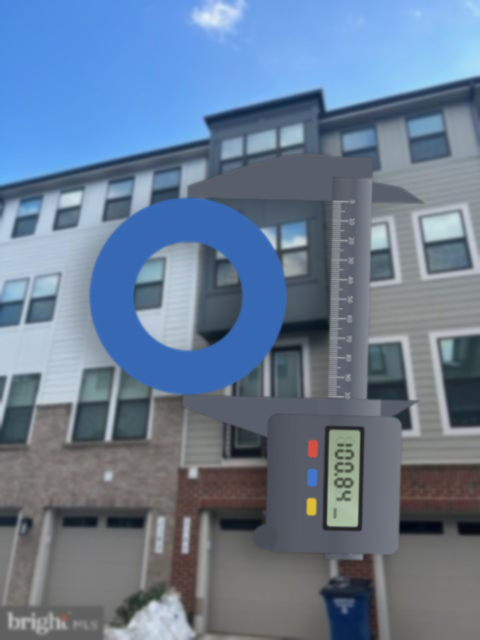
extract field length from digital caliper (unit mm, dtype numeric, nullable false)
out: 100.84 mm
